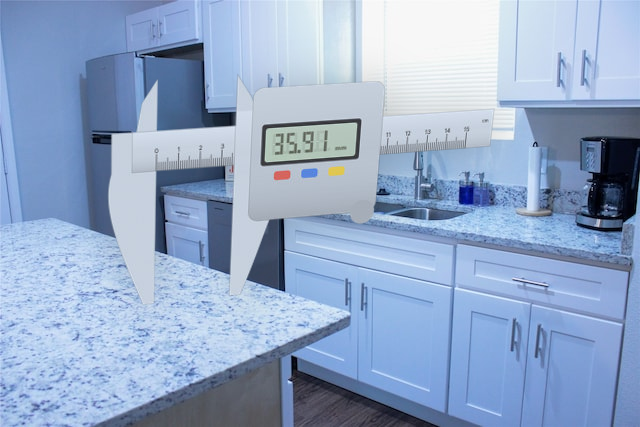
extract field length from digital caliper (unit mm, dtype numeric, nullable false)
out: 35.91 mm
